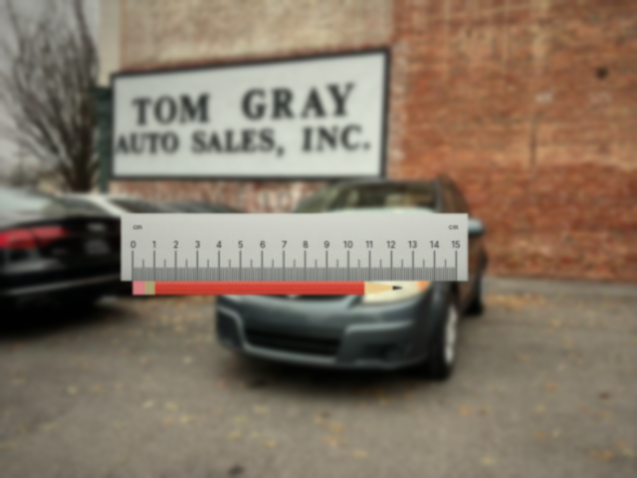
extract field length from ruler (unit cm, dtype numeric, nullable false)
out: 12.5 cm
